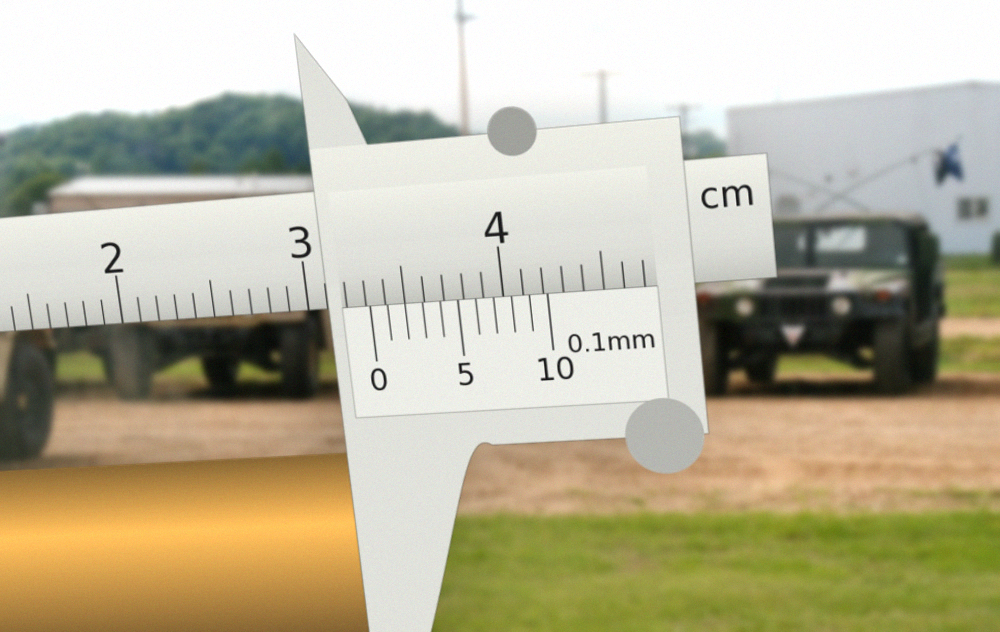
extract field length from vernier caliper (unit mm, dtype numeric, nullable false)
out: 33.2 mm
